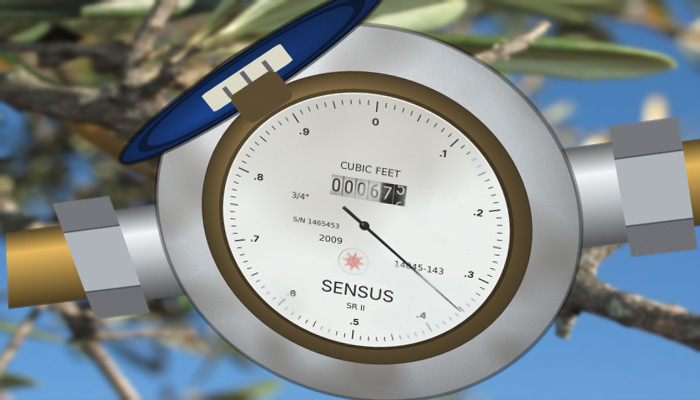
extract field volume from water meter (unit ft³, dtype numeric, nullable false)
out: 675.35 ft³
